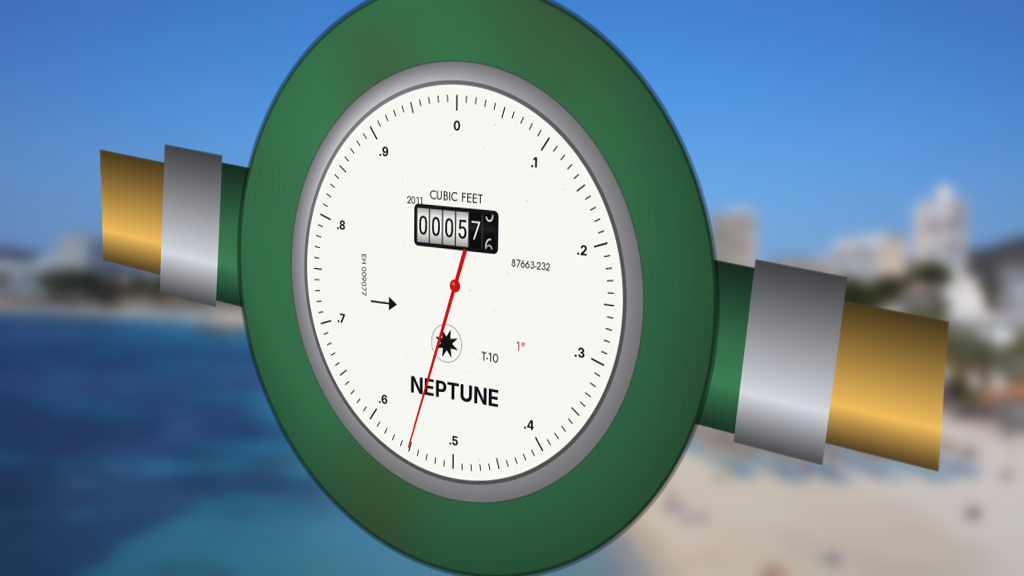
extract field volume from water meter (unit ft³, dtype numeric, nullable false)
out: 575.55 ft³
